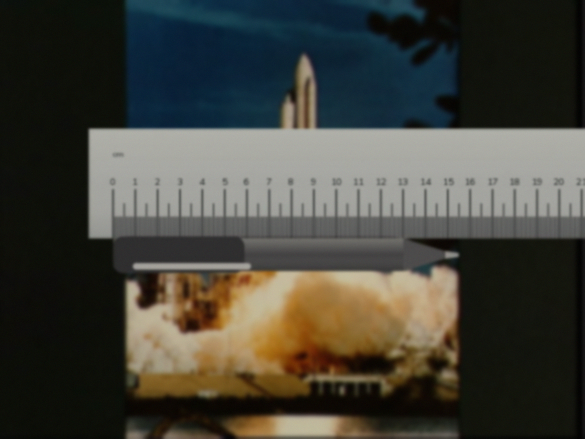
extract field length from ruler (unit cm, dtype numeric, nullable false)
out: 15.5 cm
